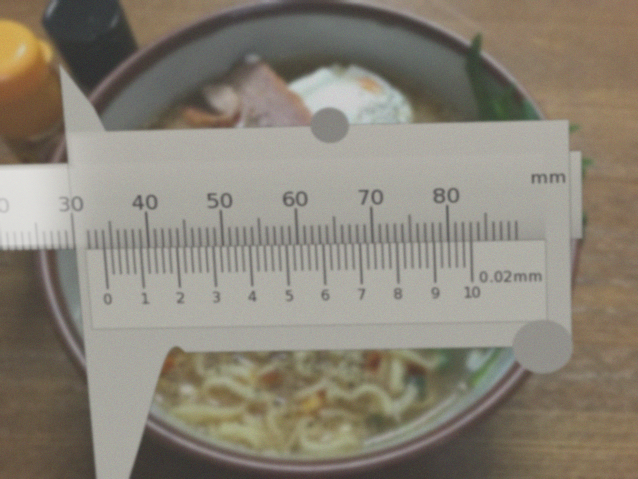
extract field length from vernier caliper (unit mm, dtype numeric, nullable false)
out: 34.0 mm
